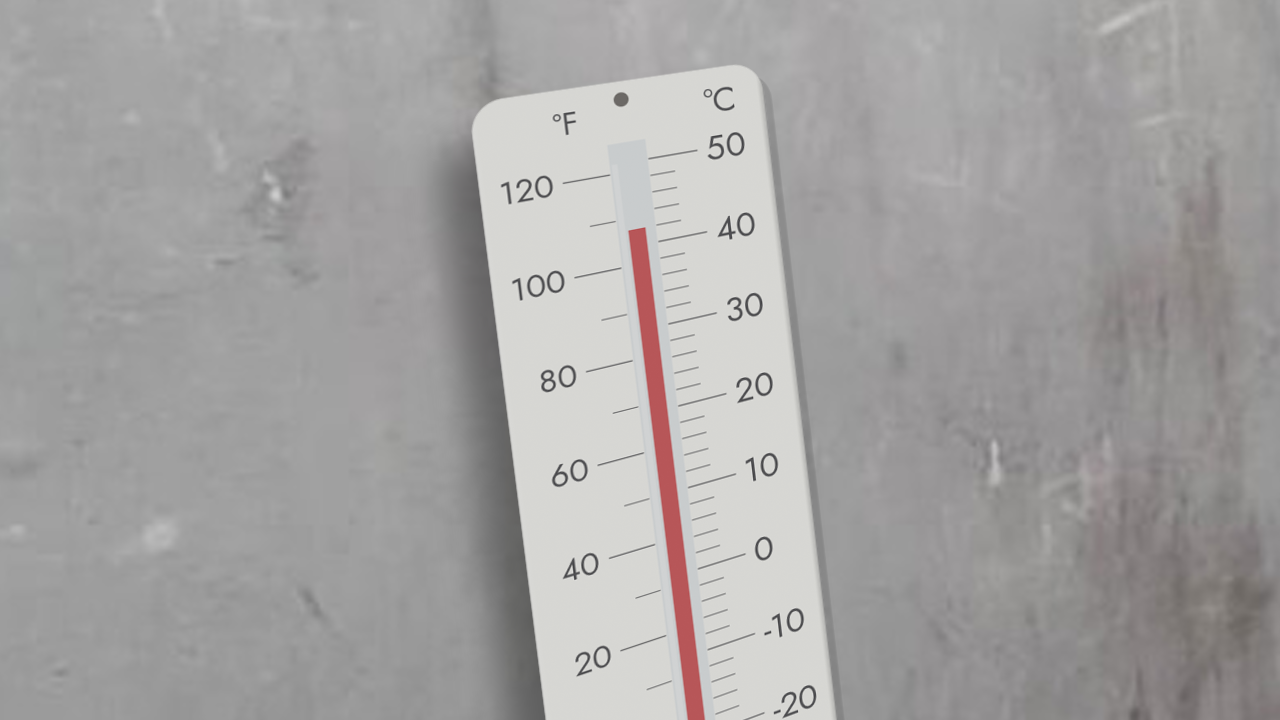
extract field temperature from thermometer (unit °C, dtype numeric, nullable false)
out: 42 °C
